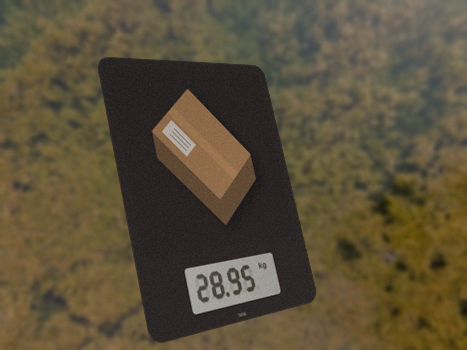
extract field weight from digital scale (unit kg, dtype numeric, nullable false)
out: 28.95 kg
